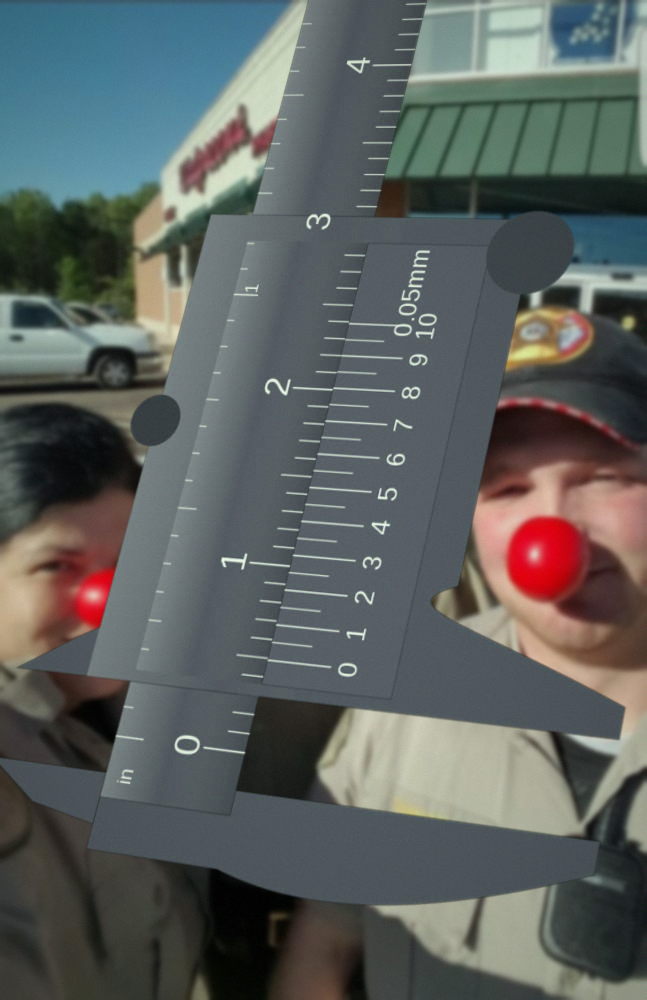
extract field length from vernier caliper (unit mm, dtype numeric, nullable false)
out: 4.9 mm
